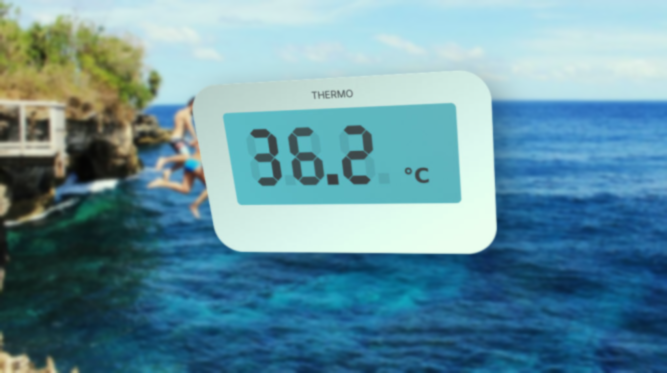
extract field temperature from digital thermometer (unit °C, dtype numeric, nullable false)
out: 36.2 °C
